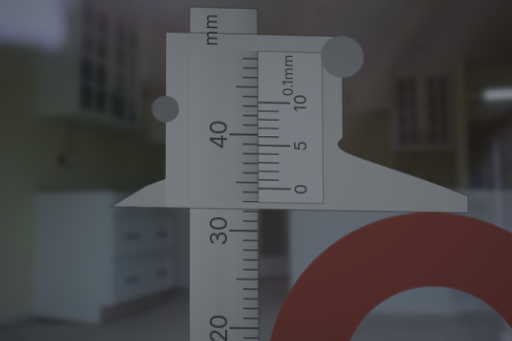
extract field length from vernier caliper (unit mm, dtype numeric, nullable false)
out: 34.4 mm
